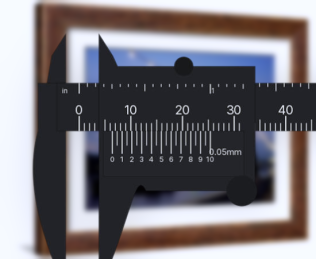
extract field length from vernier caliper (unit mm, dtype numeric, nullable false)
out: 6.4 mm
